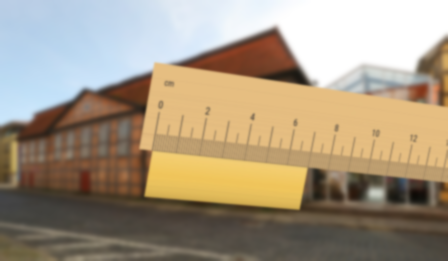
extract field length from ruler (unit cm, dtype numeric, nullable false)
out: 7 cm
